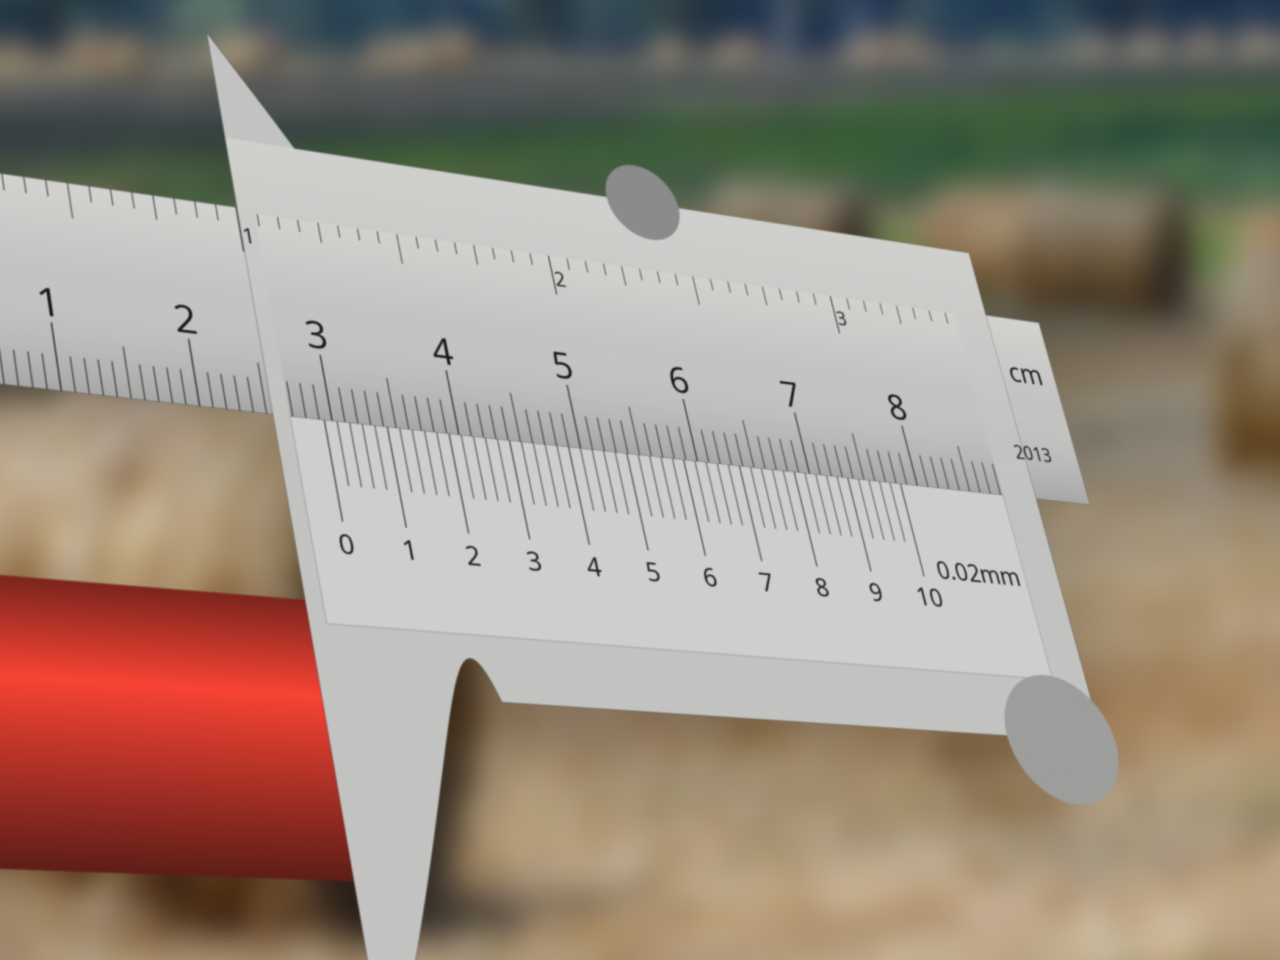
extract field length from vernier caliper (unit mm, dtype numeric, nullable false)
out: 29.4 mm
